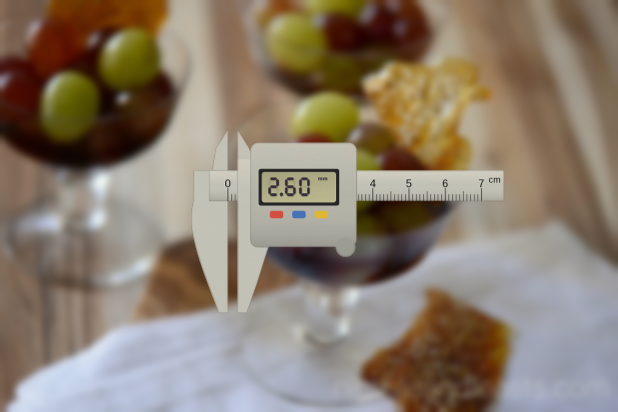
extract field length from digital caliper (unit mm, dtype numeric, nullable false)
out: 2.60 mm
